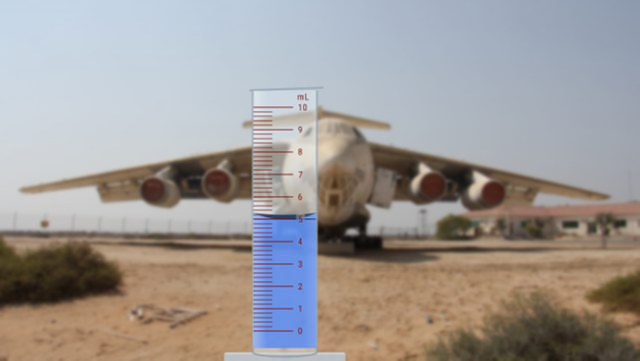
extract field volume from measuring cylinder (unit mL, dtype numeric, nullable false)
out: 5 mL
